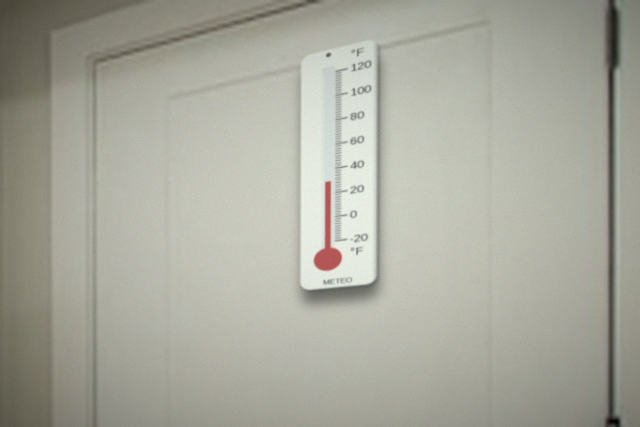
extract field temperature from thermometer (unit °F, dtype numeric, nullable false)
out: 30 °F
